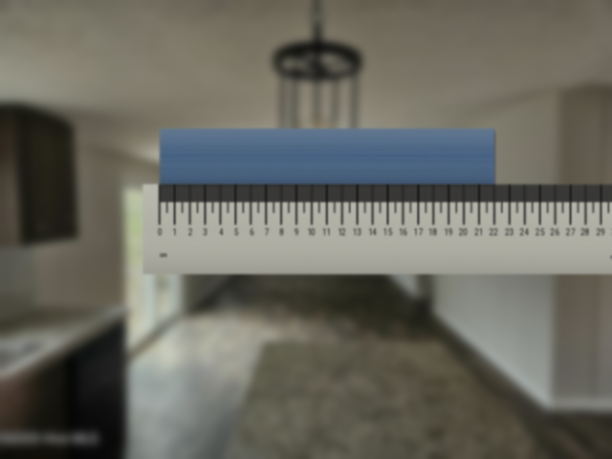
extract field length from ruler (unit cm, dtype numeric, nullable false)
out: 22 cm
